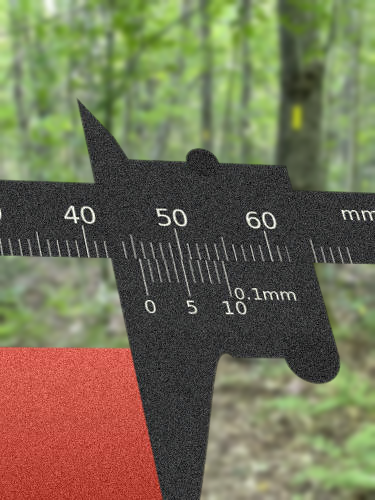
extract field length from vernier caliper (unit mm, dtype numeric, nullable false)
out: 45.4 mm
